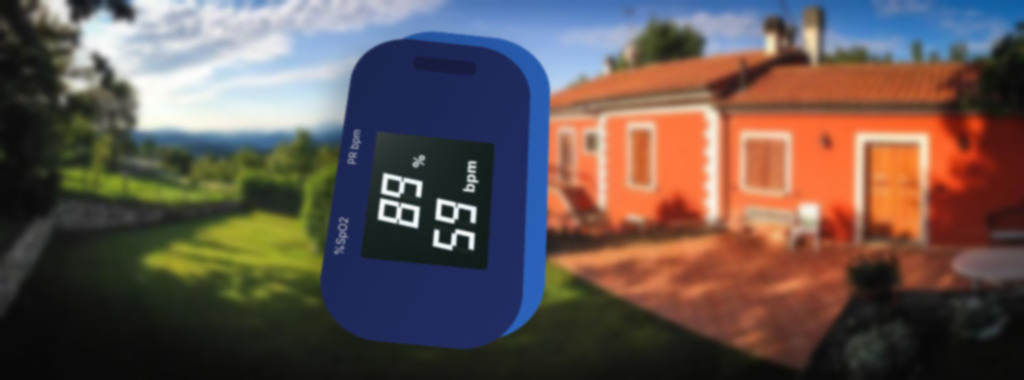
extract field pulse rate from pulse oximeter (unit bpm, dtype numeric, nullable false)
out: 59 bpm
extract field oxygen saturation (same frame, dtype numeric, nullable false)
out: 89 %
